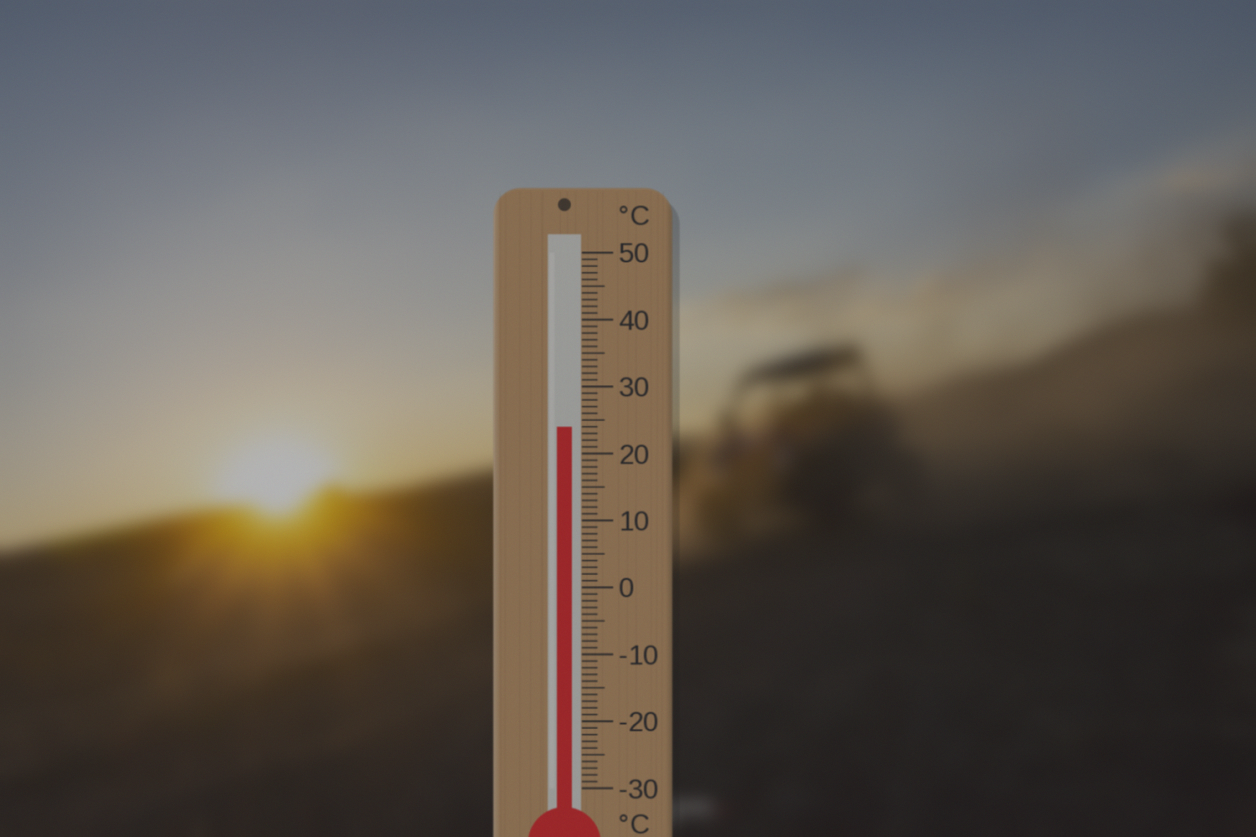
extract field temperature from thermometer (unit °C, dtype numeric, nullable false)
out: 24 °C
